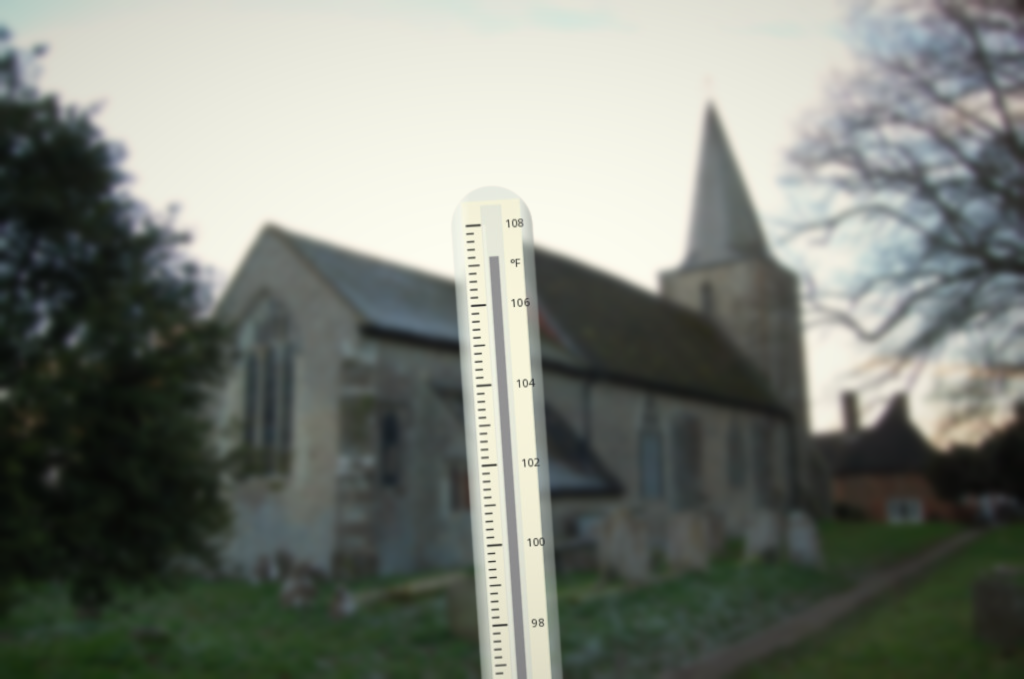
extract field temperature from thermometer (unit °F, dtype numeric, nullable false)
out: 107.2 °F
